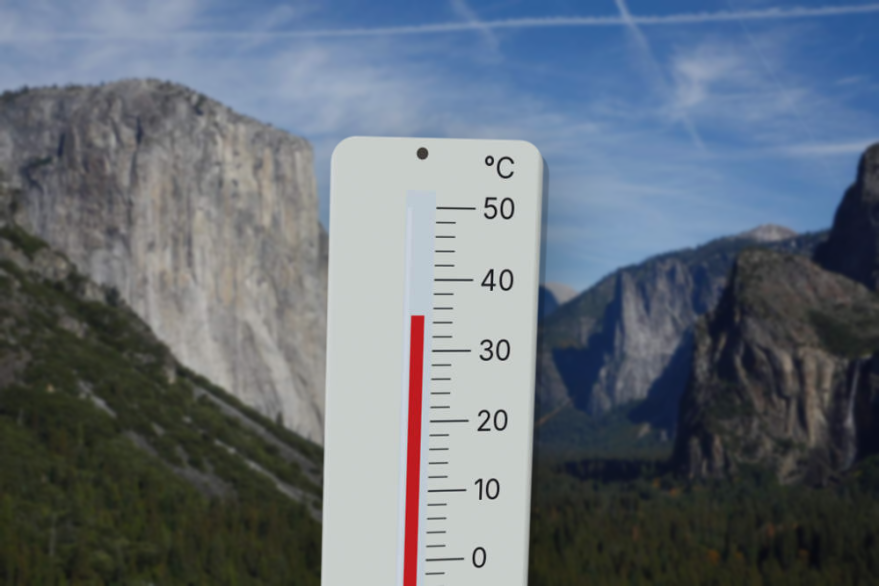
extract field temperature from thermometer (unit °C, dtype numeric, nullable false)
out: 35 °C
